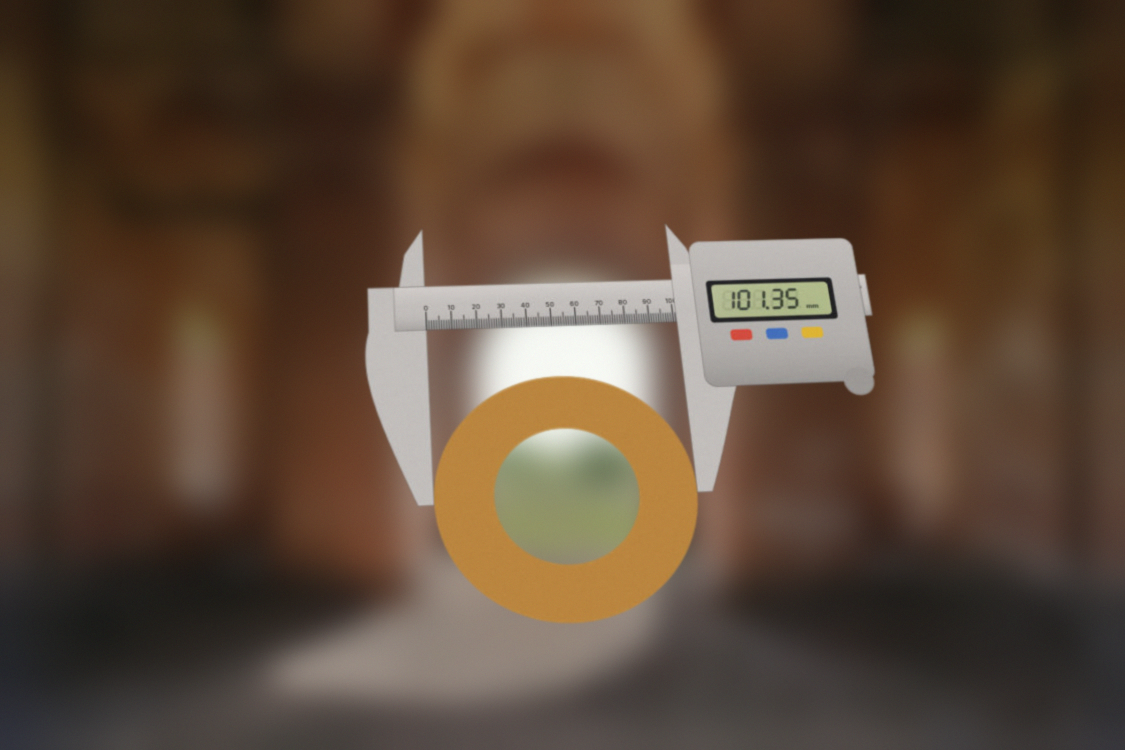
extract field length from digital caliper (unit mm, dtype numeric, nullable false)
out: 101.35 mm
